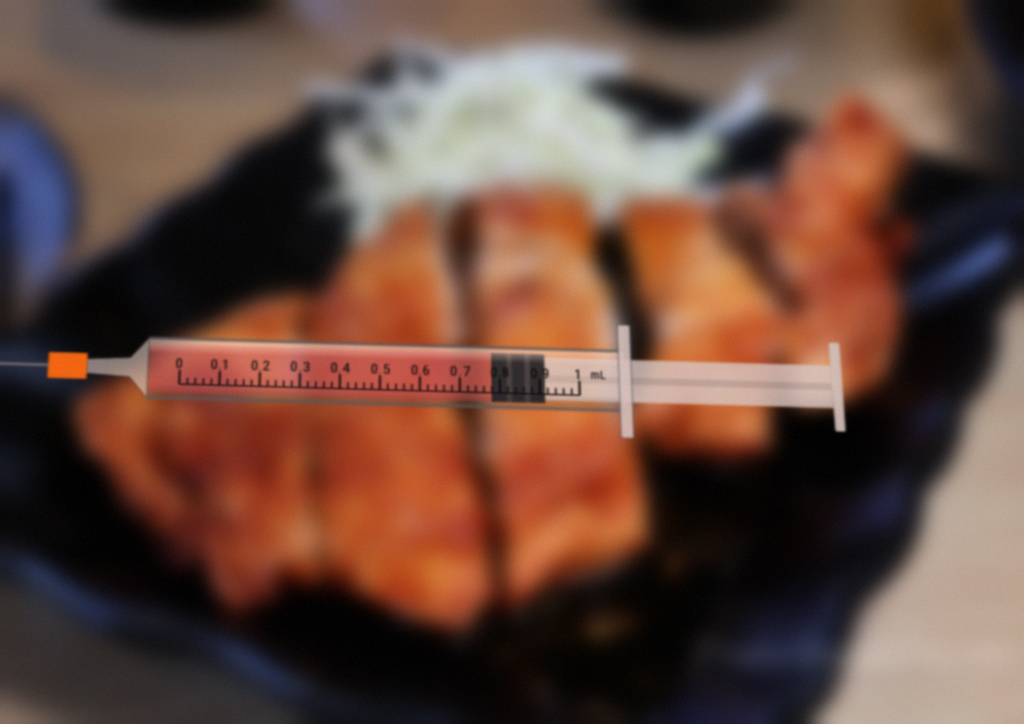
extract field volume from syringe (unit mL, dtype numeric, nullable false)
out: 0.78 mL
